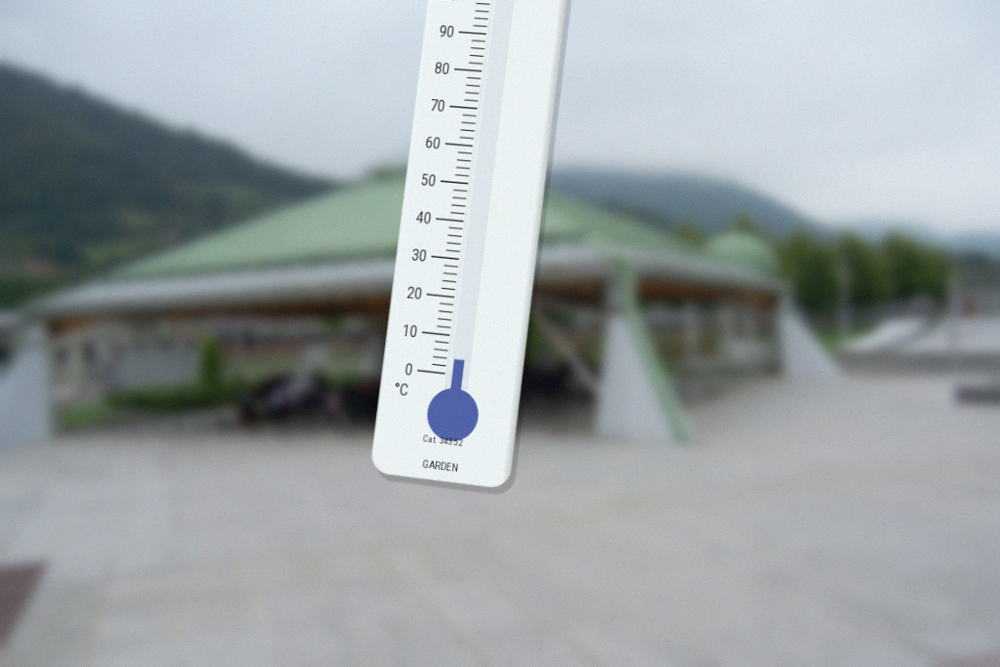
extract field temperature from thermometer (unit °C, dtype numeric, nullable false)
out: 4 °C
